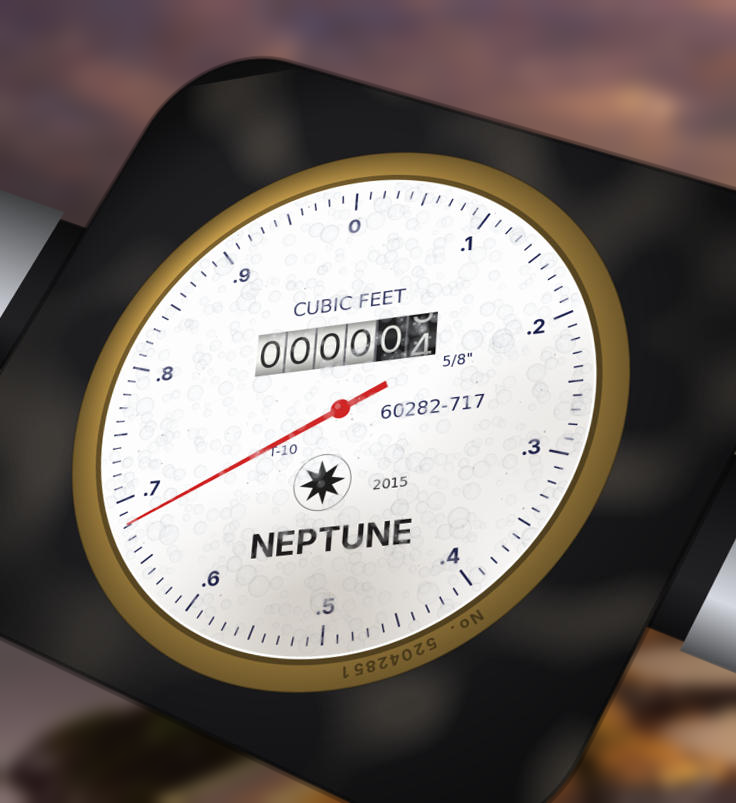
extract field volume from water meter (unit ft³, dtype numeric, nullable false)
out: 3.68 ft³
